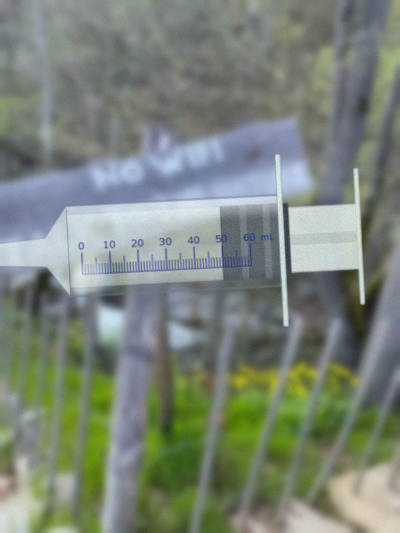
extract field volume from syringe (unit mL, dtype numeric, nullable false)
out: 50 mL
